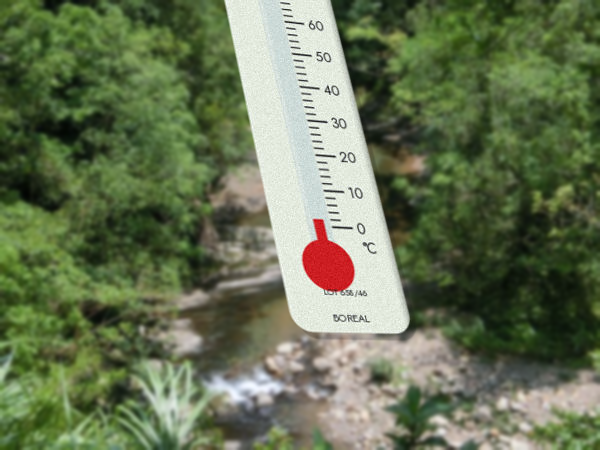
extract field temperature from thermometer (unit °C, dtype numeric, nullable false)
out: 2 °C
